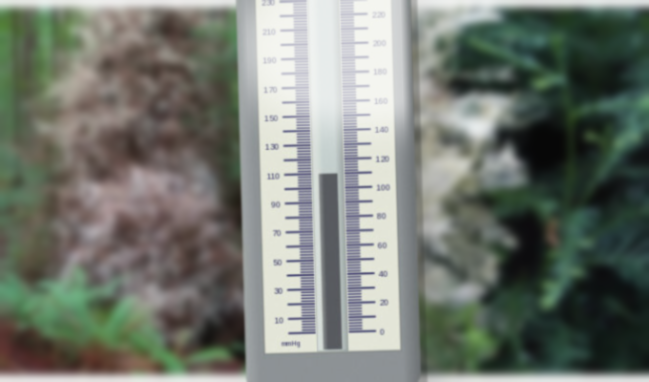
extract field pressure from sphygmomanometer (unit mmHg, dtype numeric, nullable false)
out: 110 mmHg
